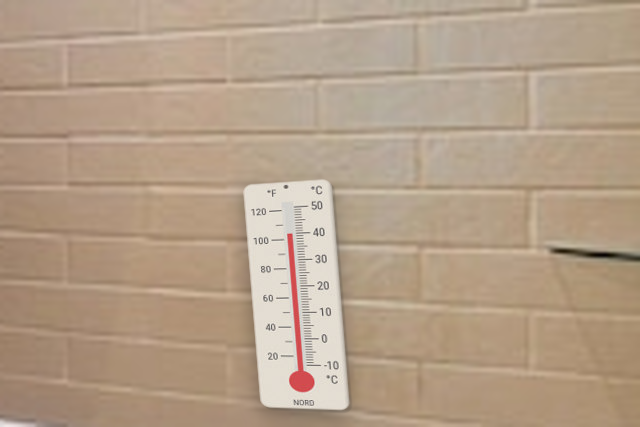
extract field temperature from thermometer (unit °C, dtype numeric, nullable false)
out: 40 °C
